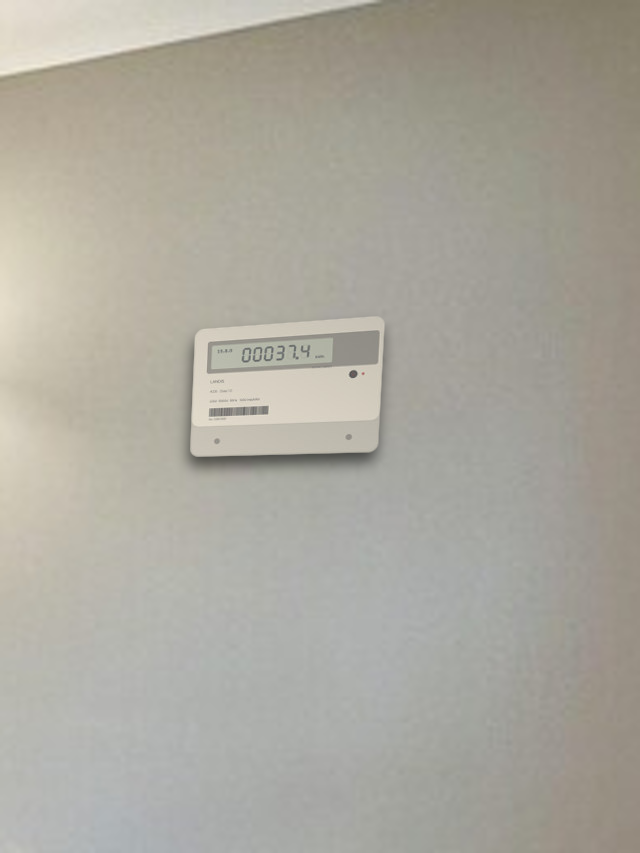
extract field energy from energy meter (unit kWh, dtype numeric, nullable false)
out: 37.4 kWh
